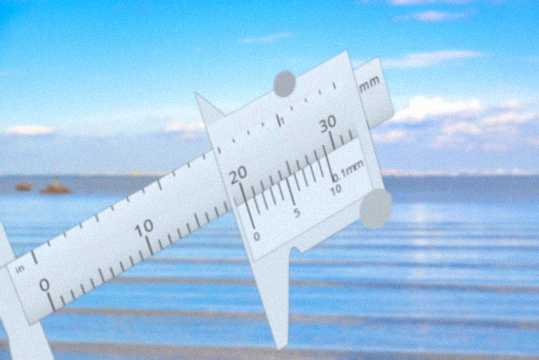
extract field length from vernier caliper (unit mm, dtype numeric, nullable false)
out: 20.0 mm
